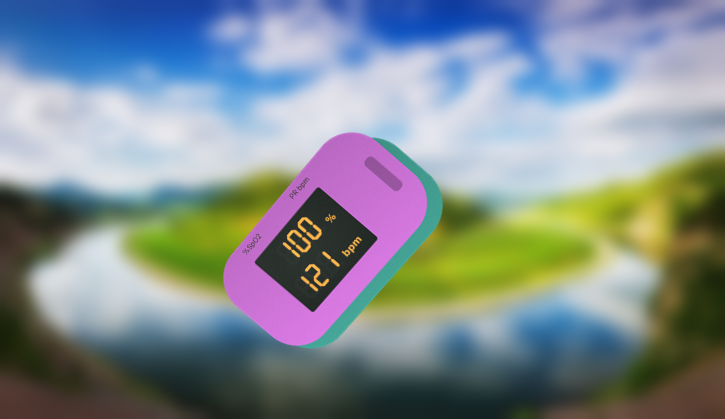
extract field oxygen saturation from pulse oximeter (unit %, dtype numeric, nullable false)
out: 100 %
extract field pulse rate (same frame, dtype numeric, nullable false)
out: 121 bpm
